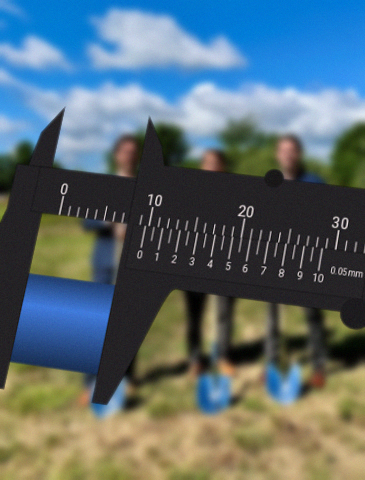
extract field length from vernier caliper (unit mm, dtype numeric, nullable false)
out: 9.6 mm
